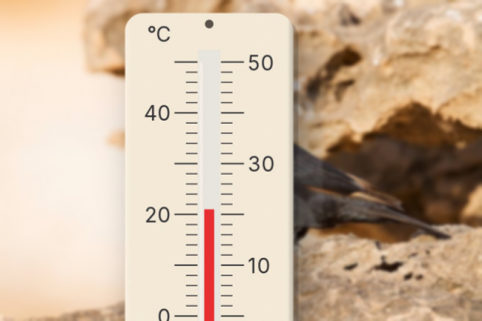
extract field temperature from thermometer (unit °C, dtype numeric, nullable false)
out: 21 °C
